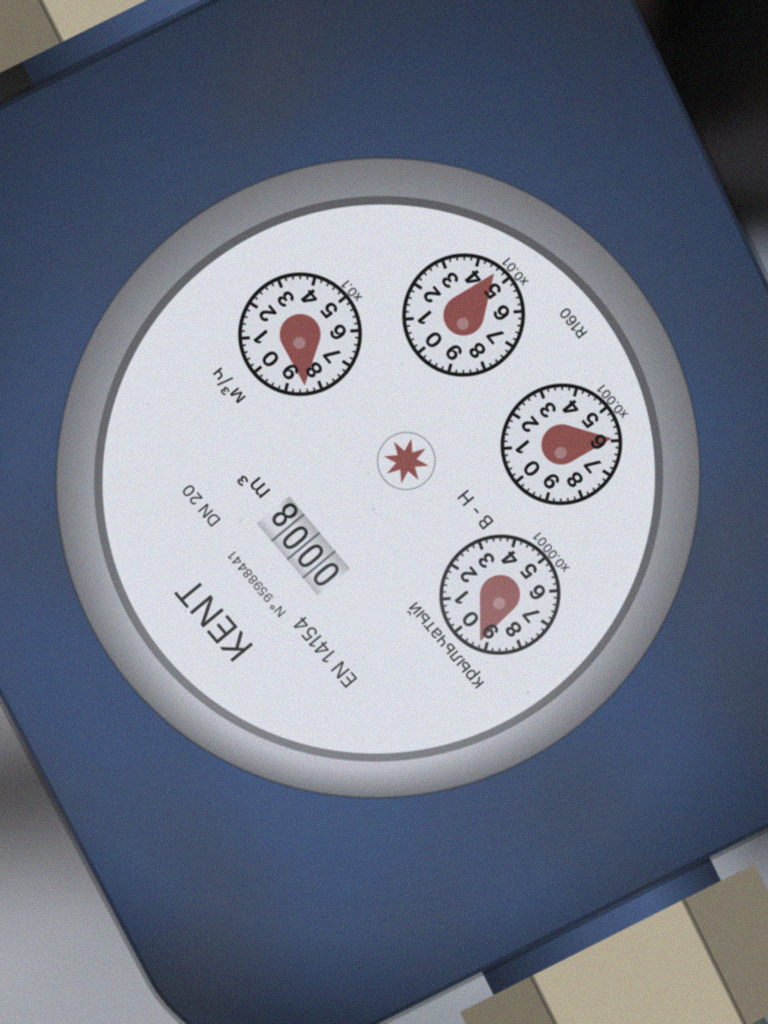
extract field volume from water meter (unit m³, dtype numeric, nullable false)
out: 7.8459 m³
